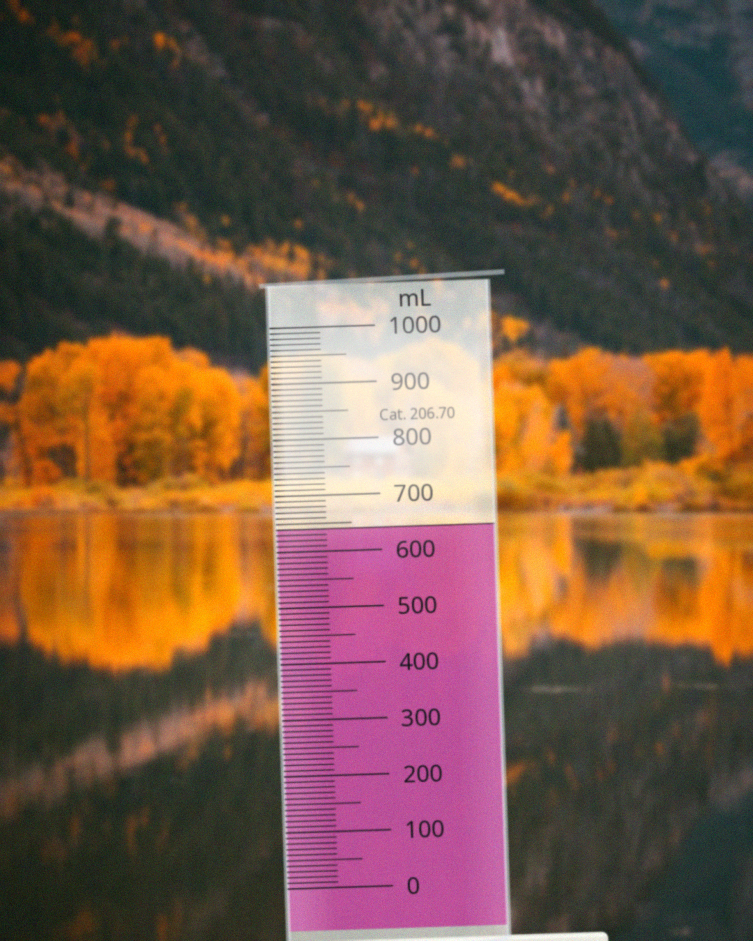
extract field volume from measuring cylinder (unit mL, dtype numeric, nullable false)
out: 640 mL
